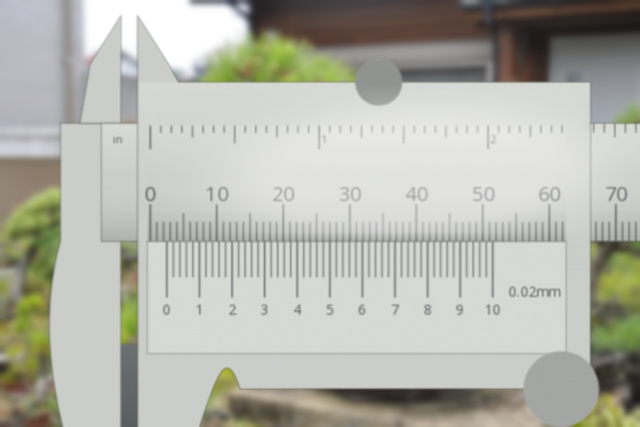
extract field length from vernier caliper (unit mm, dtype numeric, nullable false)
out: 2.5 mm
